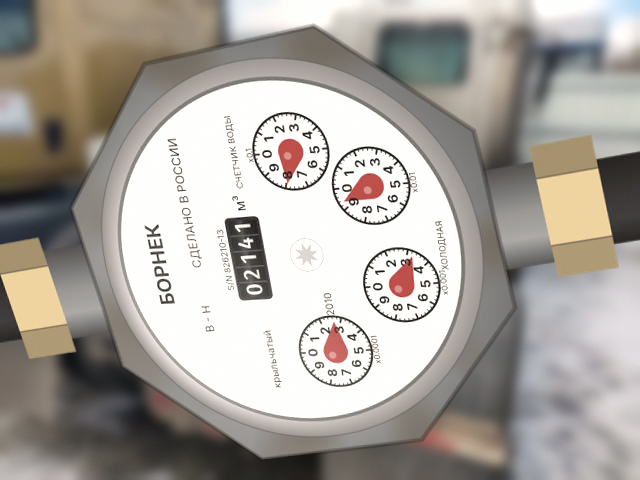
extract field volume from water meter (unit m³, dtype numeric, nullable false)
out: 2141.7932 m³
